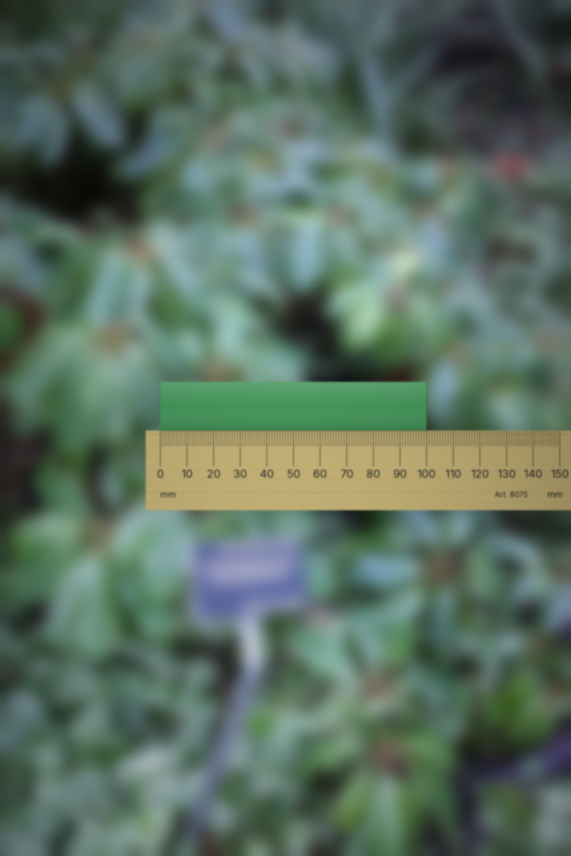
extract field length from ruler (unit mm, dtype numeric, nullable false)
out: 100 mm
